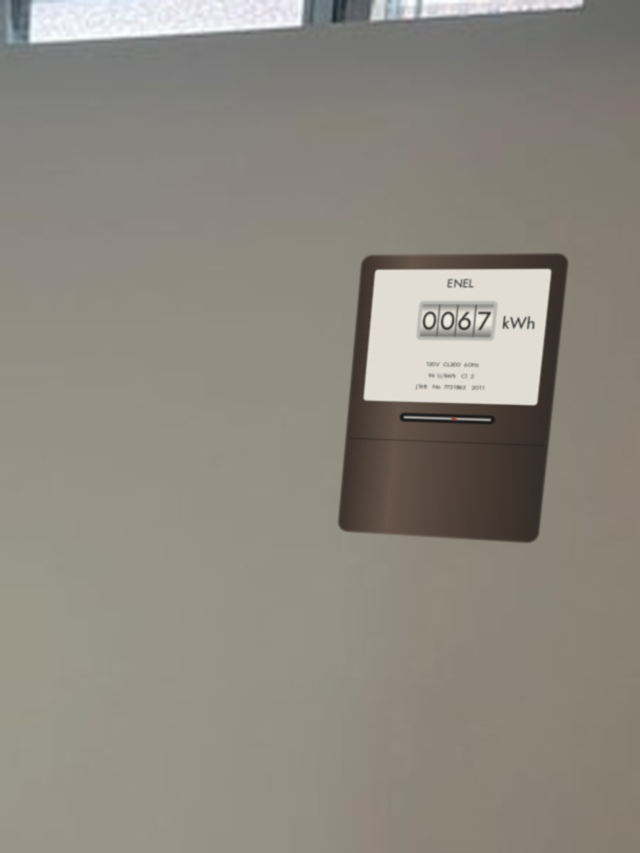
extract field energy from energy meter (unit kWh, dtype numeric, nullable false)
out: 67 kWh
